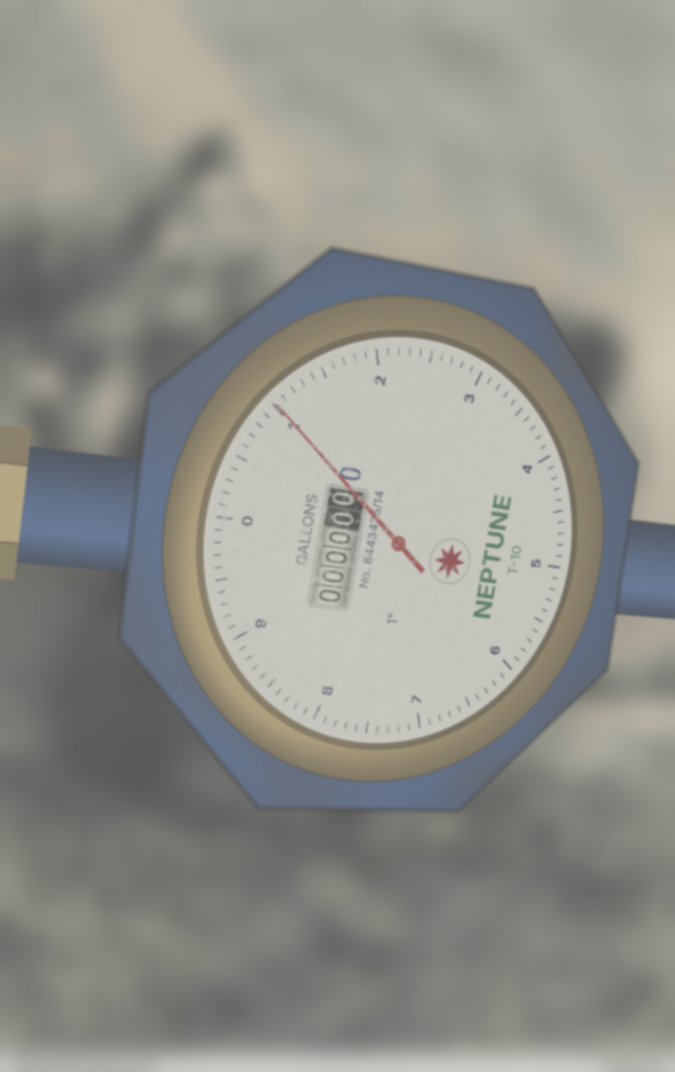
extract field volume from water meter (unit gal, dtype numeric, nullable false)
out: 1.0 gal
